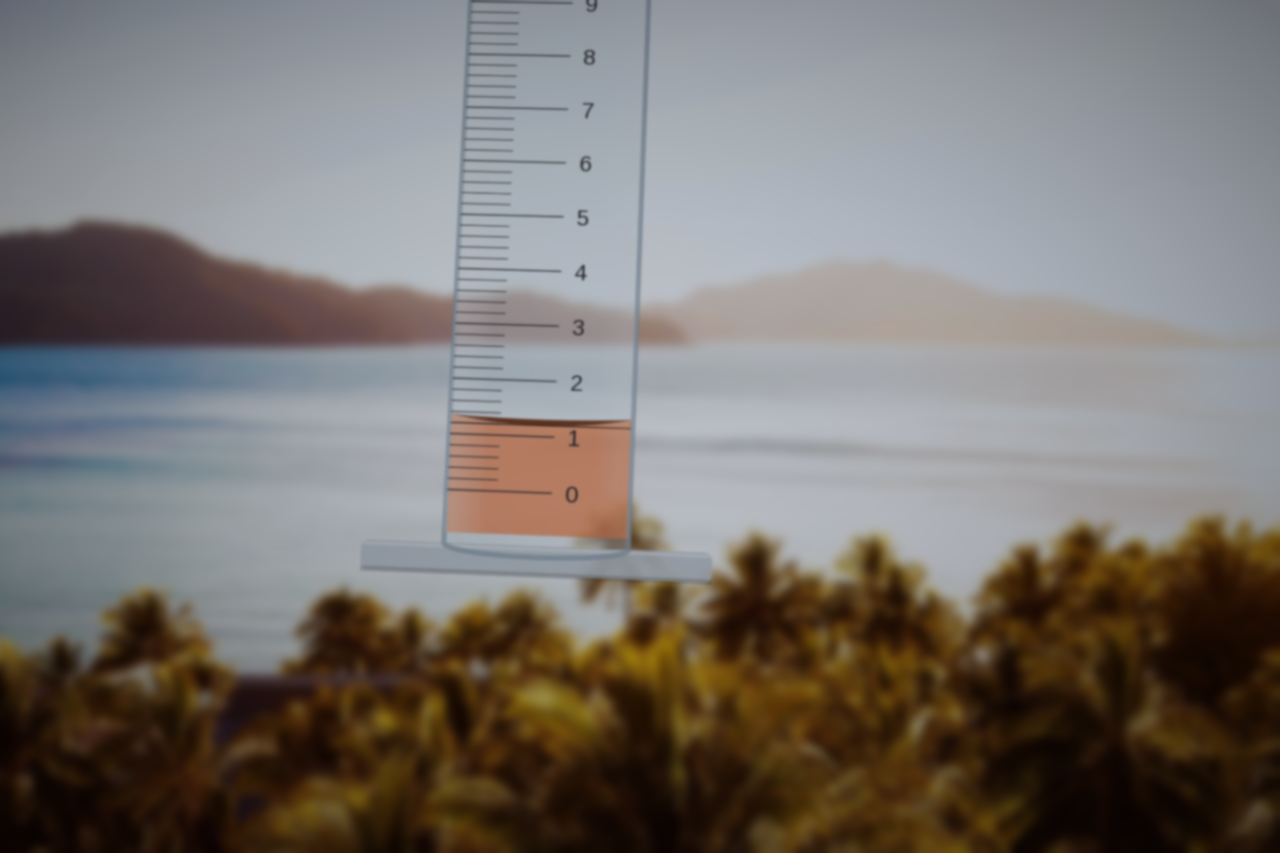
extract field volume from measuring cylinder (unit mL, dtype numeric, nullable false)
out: 1.2 mL
